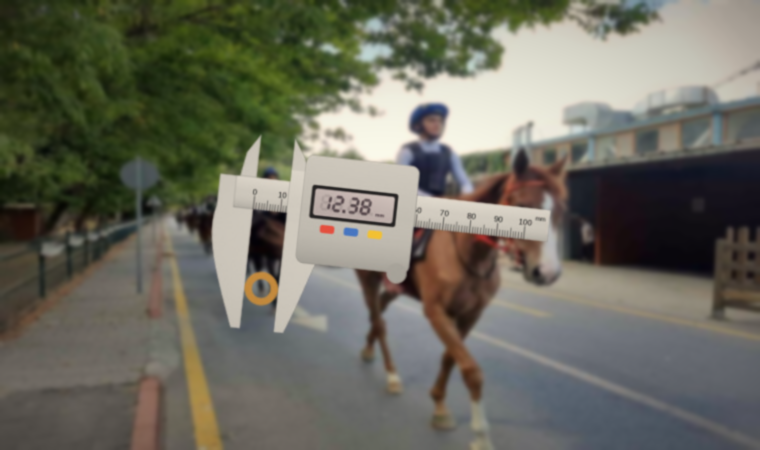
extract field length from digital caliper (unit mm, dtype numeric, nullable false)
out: 12.38 mm
